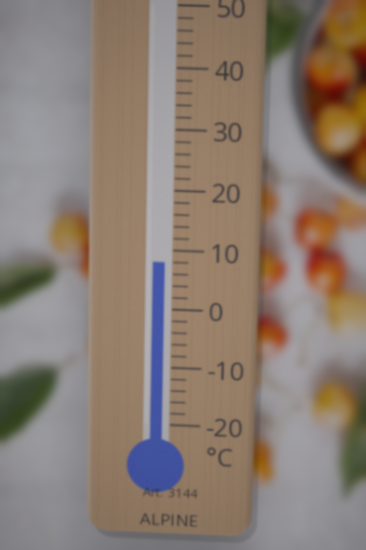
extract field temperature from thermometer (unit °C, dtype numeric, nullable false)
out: 8 °C
